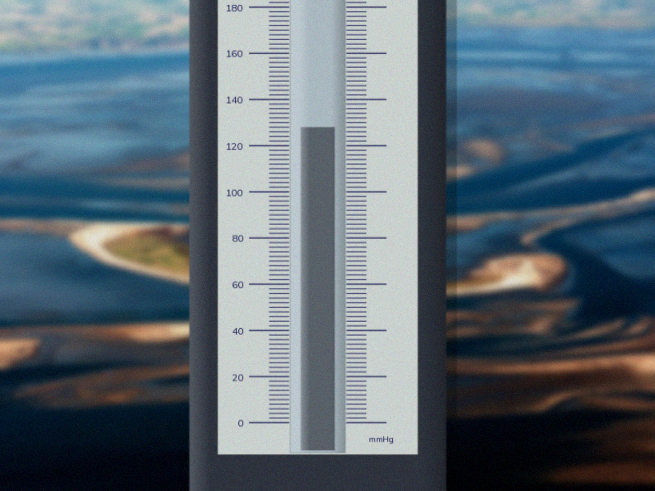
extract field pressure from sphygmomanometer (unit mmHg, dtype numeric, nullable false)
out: 128 mmHg
